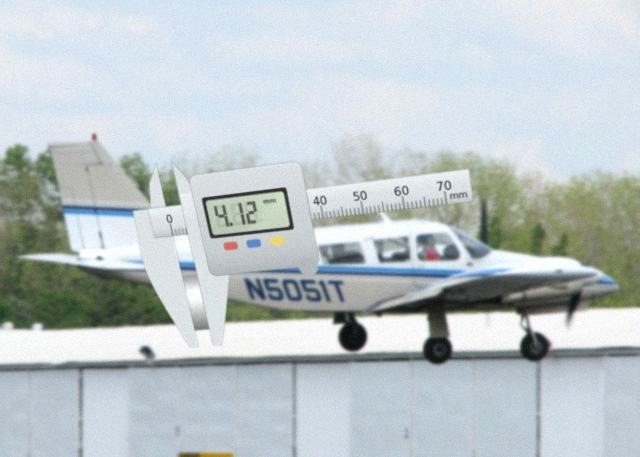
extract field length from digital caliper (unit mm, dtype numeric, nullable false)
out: 4.12 mm
